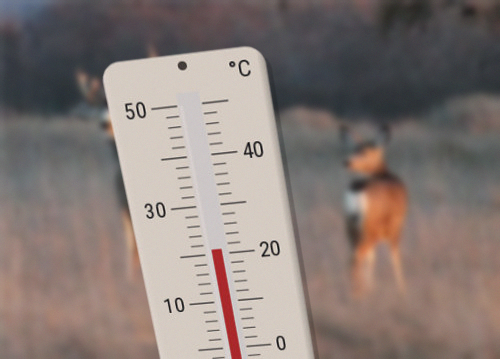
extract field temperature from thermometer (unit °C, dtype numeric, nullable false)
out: 21 °C
